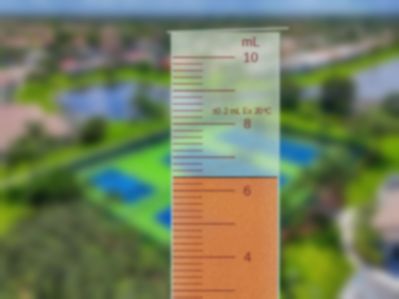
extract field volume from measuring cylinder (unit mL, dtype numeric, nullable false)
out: 6.4 mL
